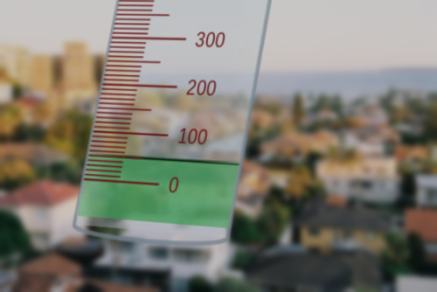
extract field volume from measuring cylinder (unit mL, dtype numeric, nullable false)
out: 50 mL
